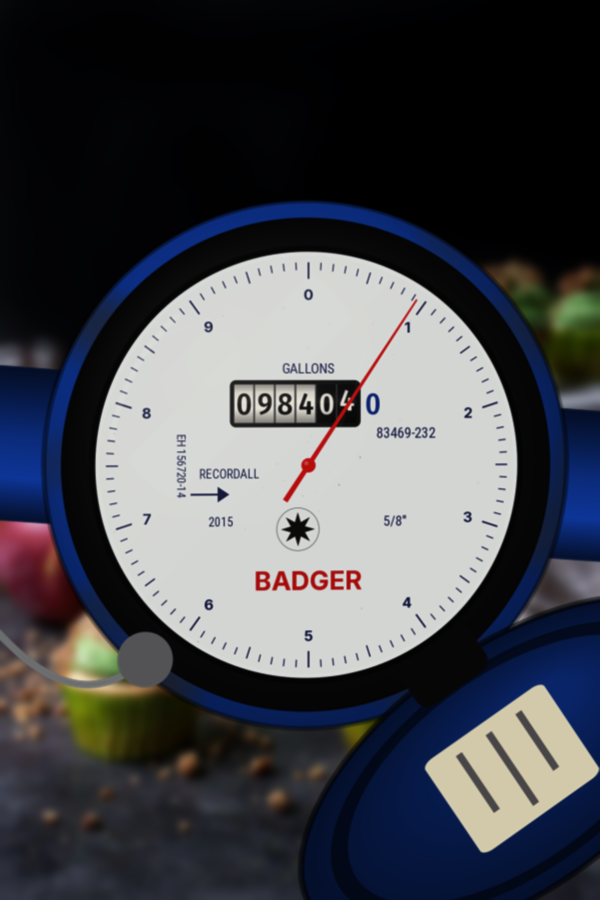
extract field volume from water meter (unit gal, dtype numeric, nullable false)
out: 984040.9 gal
